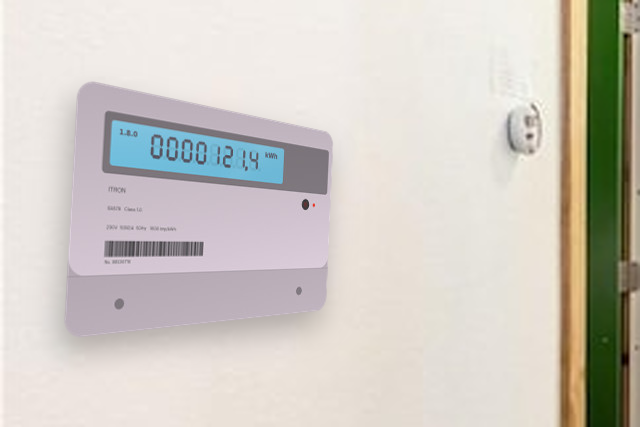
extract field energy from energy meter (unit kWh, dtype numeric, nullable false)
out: 121.4 kWh
